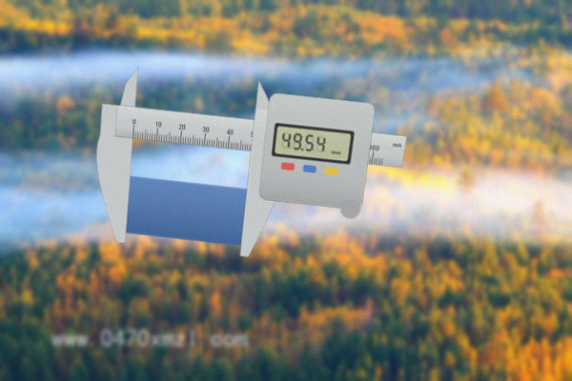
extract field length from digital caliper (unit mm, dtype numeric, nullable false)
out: 49.54 mm
